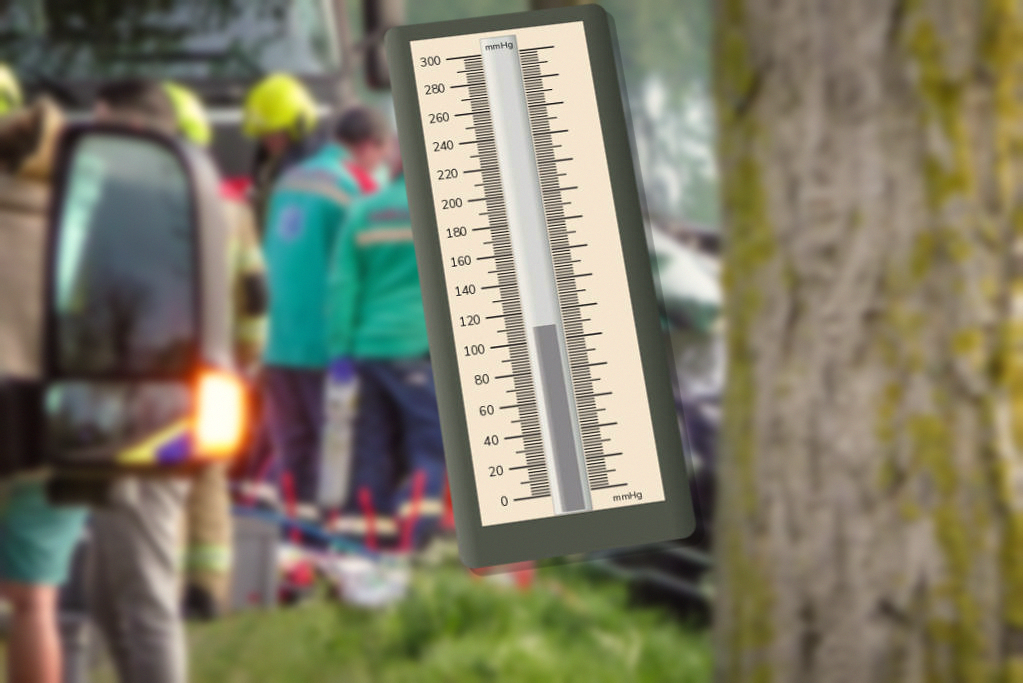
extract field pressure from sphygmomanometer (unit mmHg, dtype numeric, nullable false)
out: 110 mmHg
